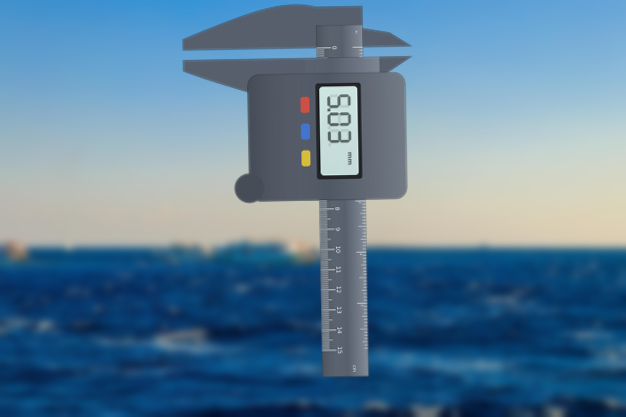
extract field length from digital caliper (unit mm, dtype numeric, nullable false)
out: 5.03 mm
